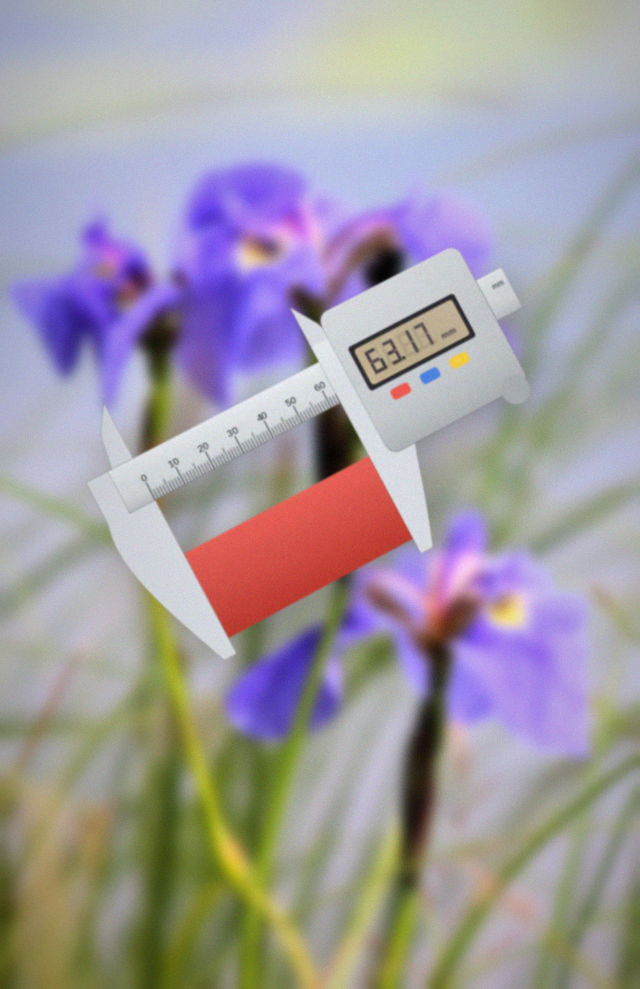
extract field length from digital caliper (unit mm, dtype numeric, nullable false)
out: 63.17 mm
